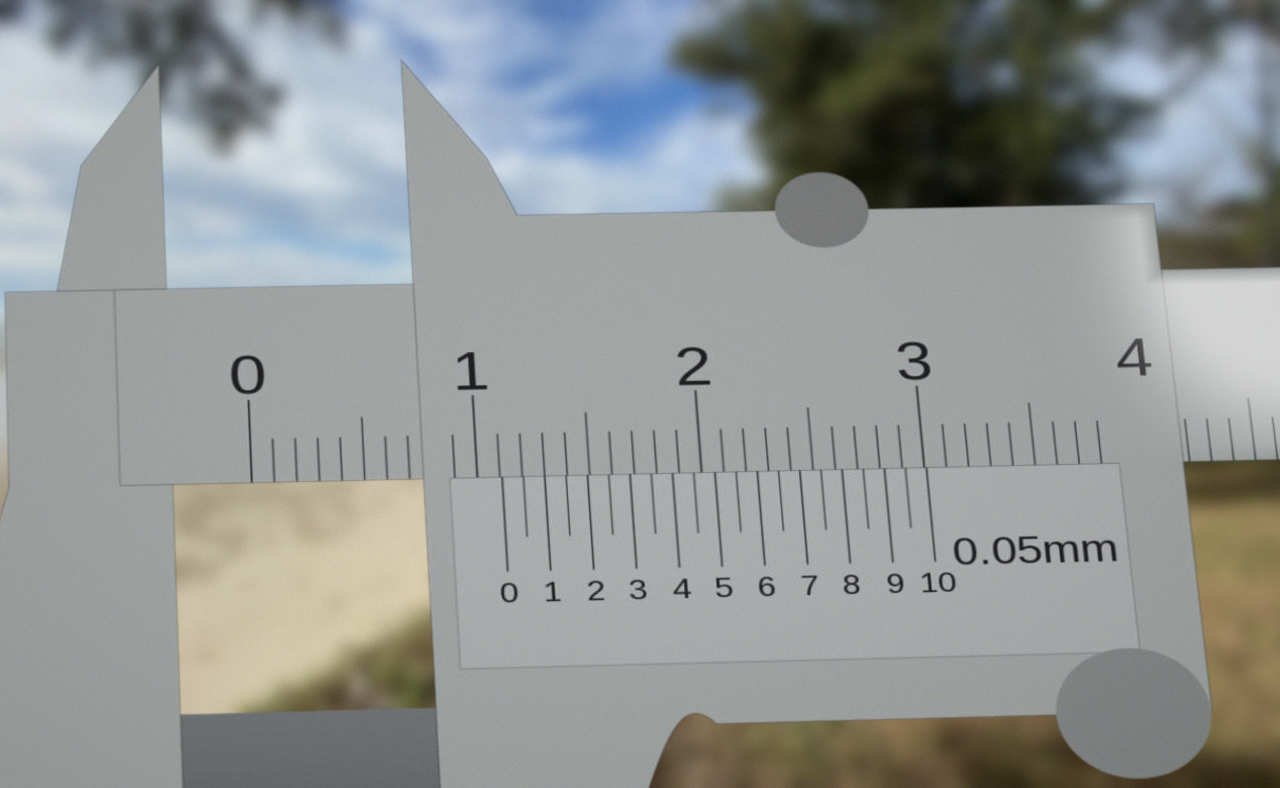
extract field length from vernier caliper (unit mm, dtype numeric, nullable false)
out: 11.1 mm
